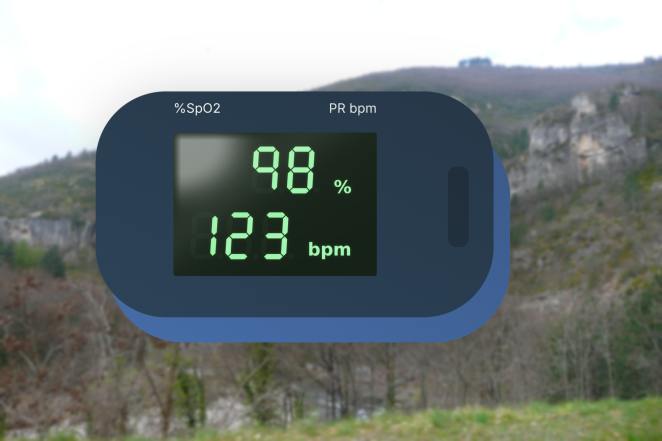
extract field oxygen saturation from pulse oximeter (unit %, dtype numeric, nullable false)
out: 98 %
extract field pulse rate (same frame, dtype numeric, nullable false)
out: 123 bpm
